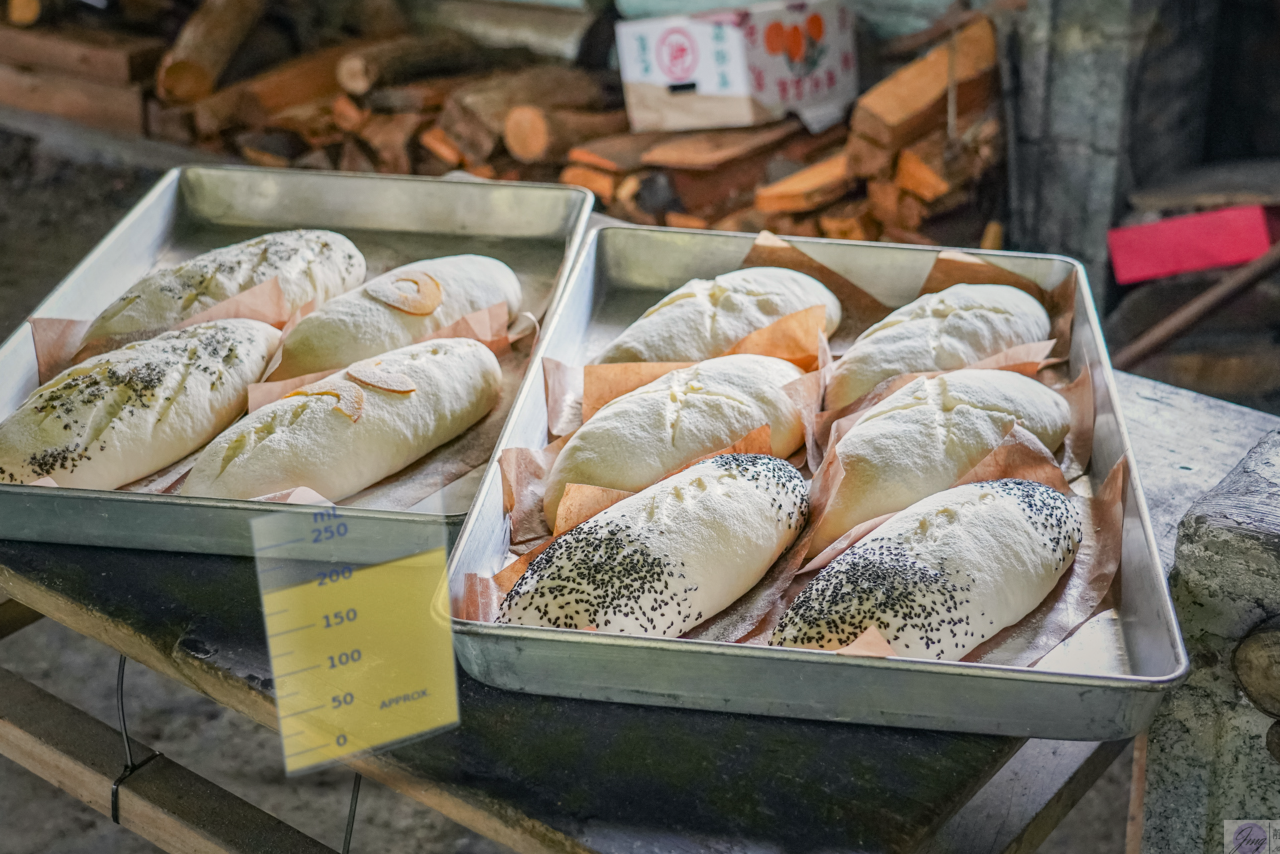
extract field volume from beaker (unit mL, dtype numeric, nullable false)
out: 200 mL
